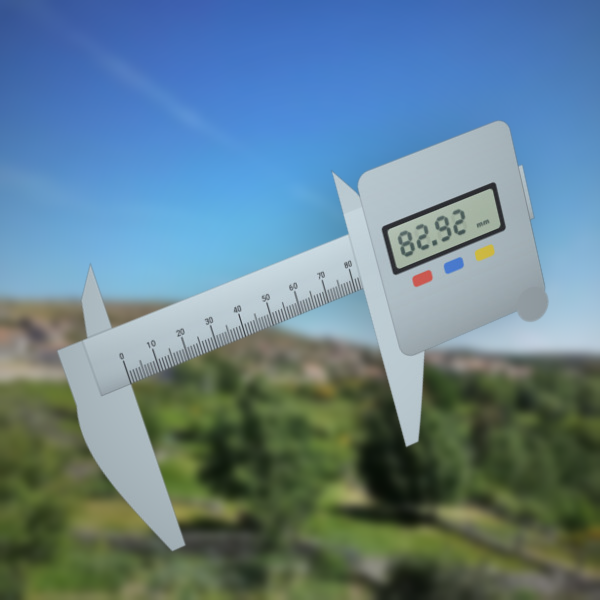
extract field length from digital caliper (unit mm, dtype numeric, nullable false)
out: 82.92 mm
